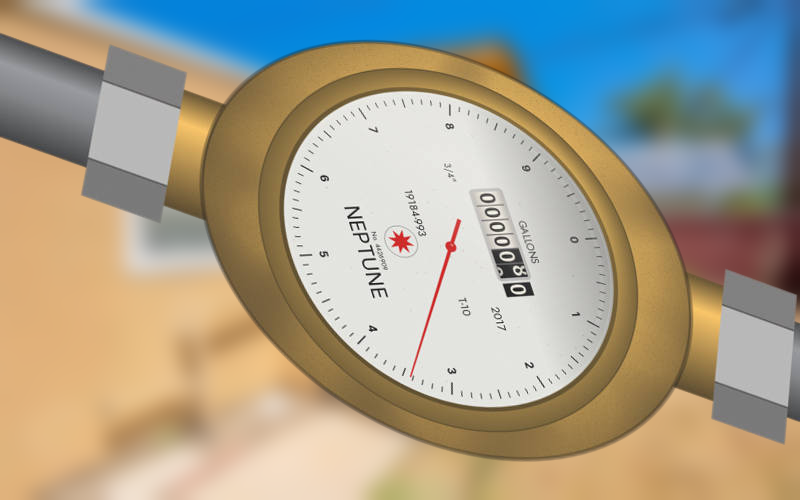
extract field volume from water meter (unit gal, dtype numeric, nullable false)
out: 83.4 gal
